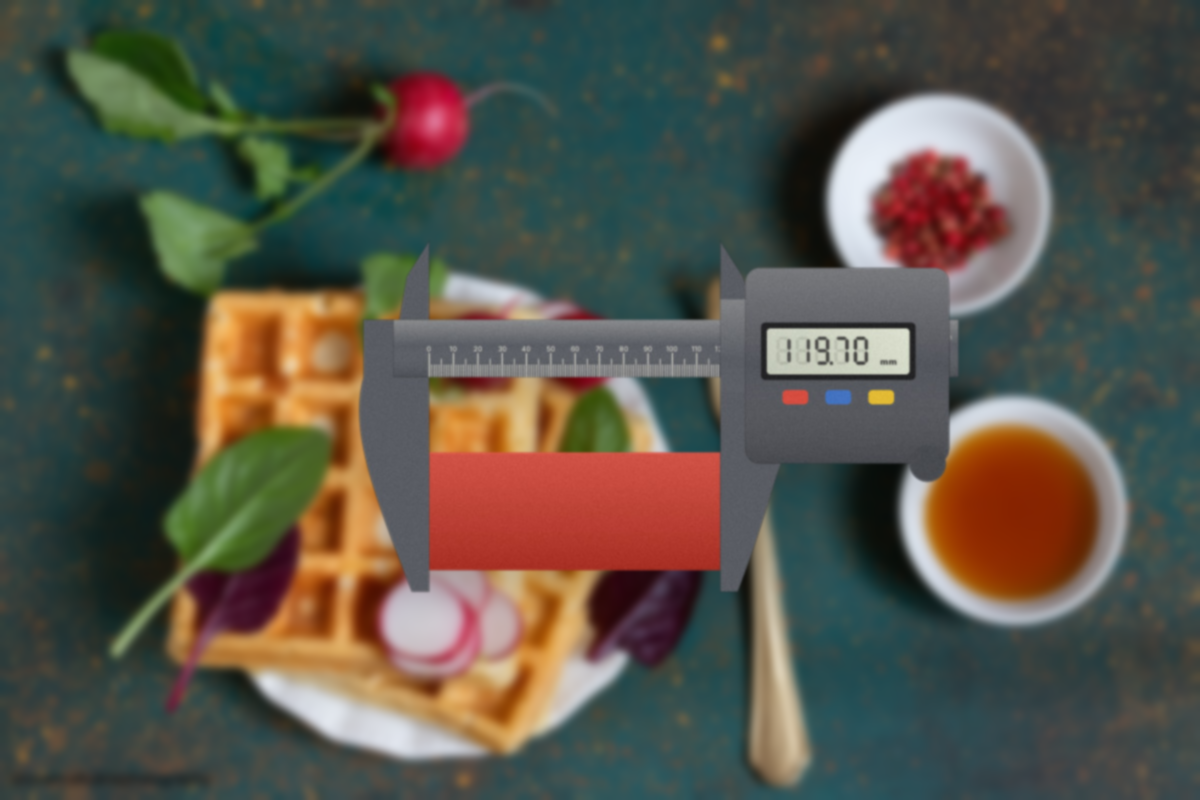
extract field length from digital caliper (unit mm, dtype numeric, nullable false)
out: 119.70 mm
